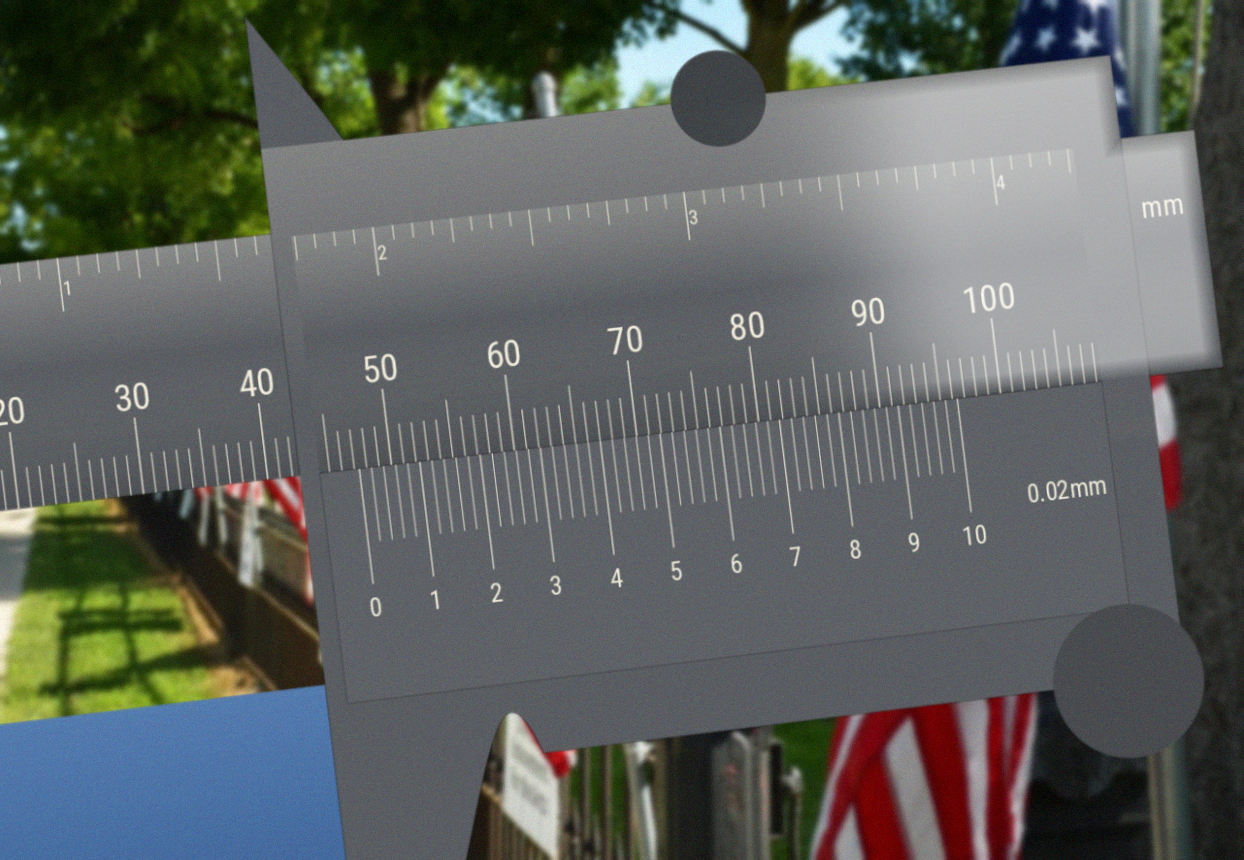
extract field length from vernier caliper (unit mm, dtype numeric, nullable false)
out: 47.4 mm
